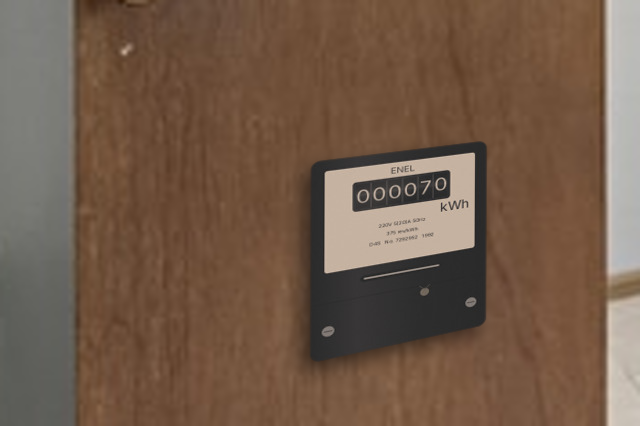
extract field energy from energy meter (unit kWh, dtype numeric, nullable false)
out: 70 kWh
